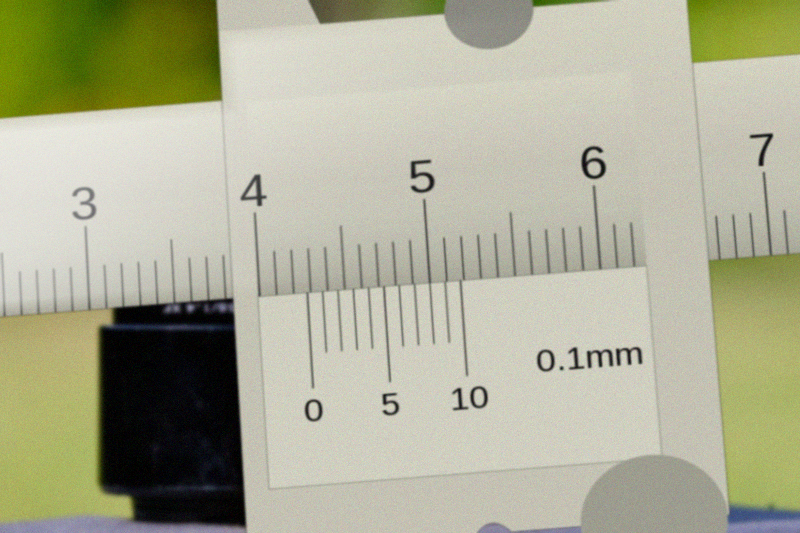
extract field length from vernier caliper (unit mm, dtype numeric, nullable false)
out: 42.8 mm
